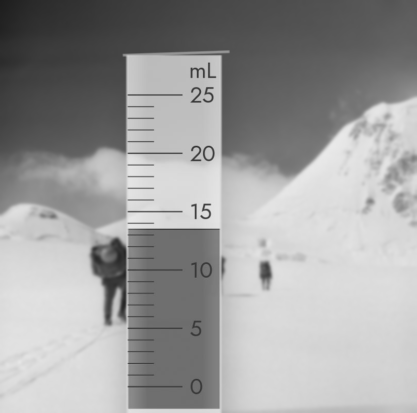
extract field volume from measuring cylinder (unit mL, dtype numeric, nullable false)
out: 13.5 mL
